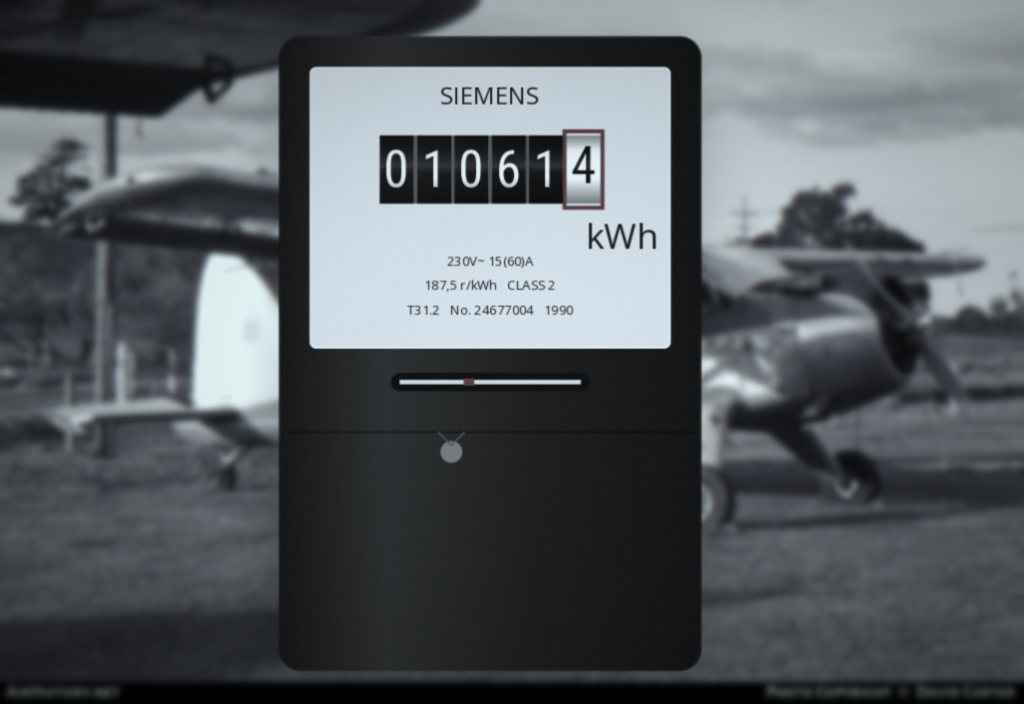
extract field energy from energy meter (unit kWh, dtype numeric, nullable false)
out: 1061.4 kWh
